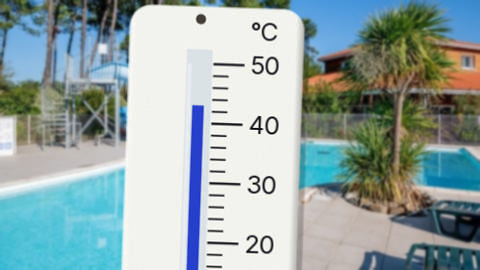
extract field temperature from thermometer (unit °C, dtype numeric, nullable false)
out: 43 °C
